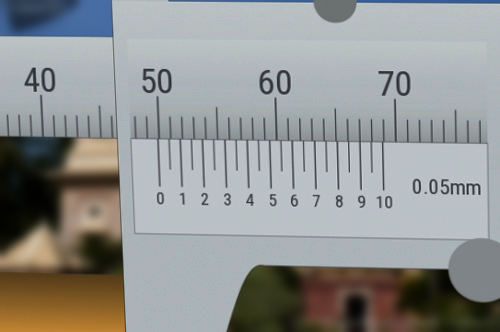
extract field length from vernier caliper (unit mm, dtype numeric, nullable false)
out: 49.9 mm
